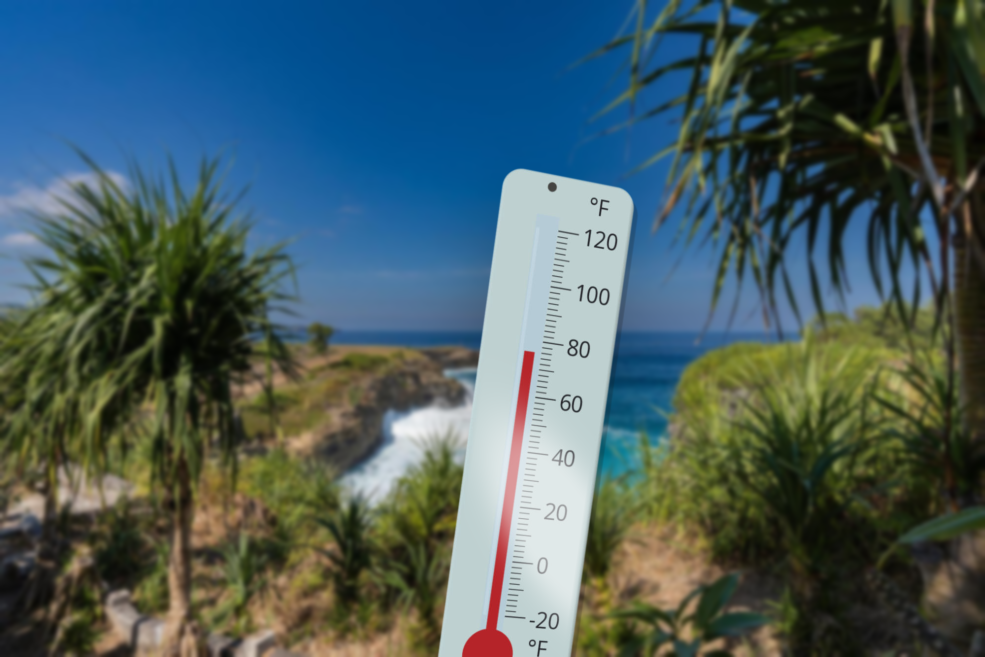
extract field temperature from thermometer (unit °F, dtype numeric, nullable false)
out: 76 °F
